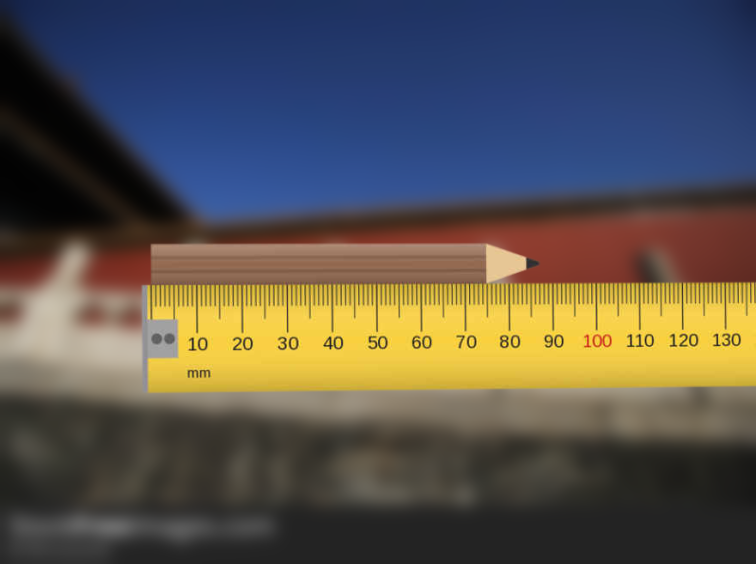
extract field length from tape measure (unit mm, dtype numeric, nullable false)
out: 87 mm
